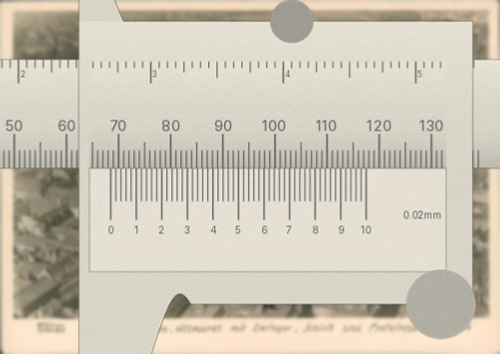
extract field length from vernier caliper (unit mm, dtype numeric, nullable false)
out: 68.5 mm
